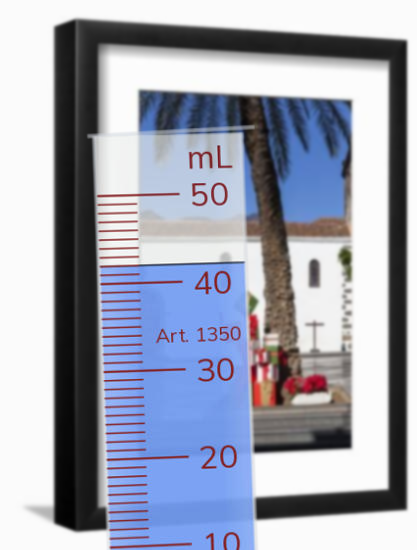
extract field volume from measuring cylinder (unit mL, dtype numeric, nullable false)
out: 42 mL
